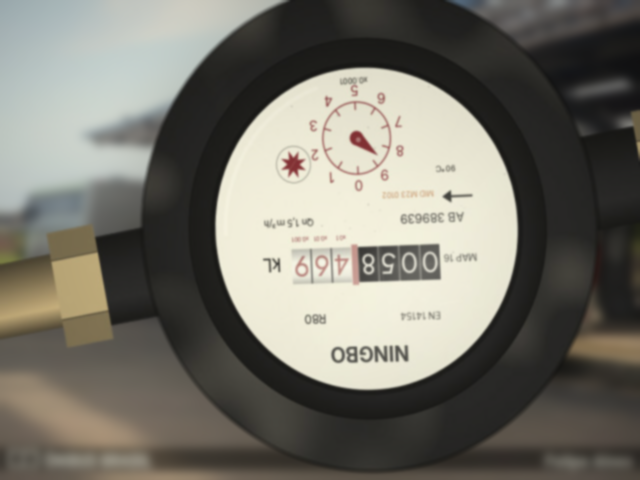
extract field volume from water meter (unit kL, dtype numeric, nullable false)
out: 58.4698 kL
